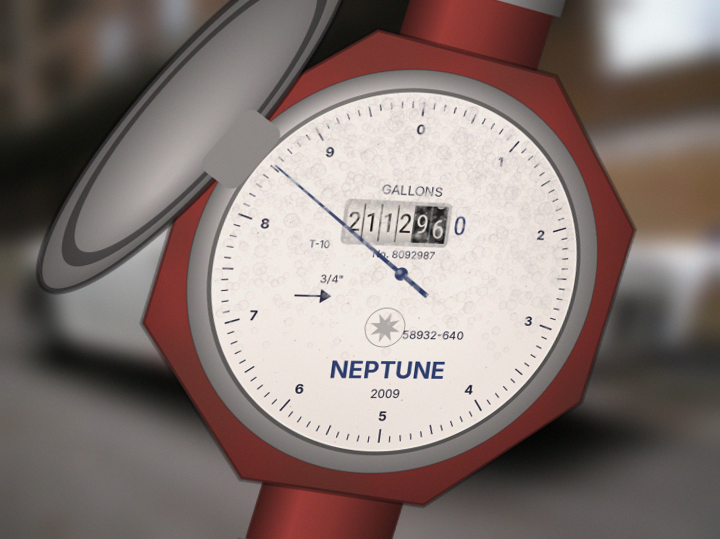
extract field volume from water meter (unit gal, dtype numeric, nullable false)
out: 2112958.5 gal
